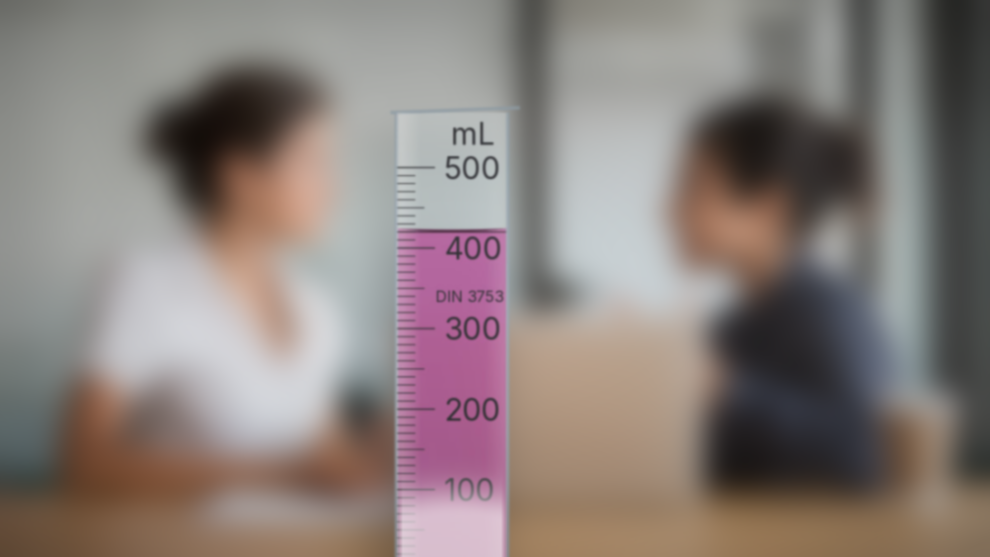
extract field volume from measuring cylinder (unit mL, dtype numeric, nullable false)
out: 420 mL
